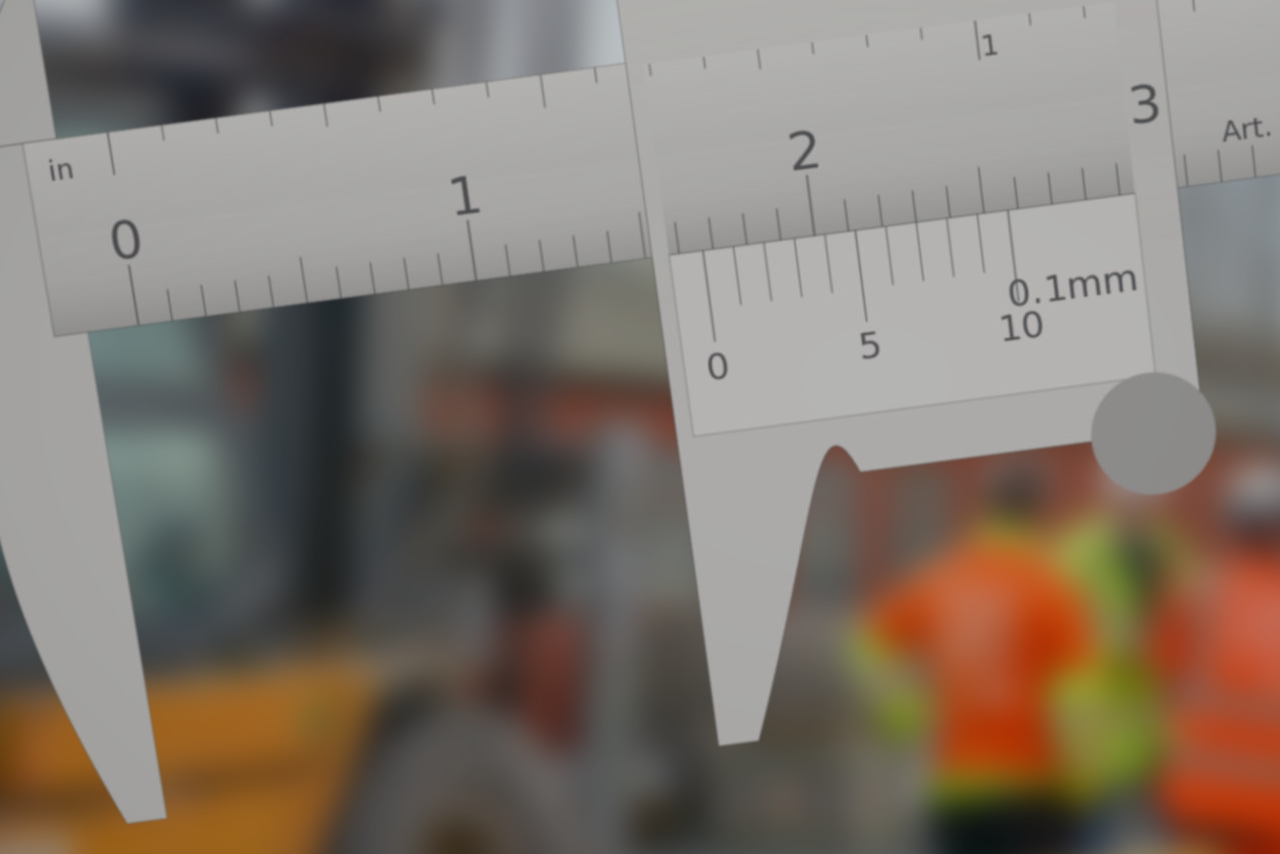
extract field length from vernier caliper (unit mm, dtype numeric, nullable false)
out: 16.7 mm
